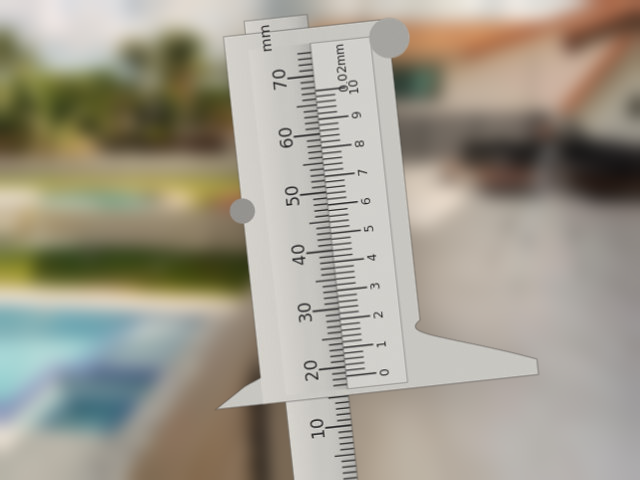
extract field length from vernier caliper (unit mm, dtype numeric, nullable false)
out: 18.4 mm
